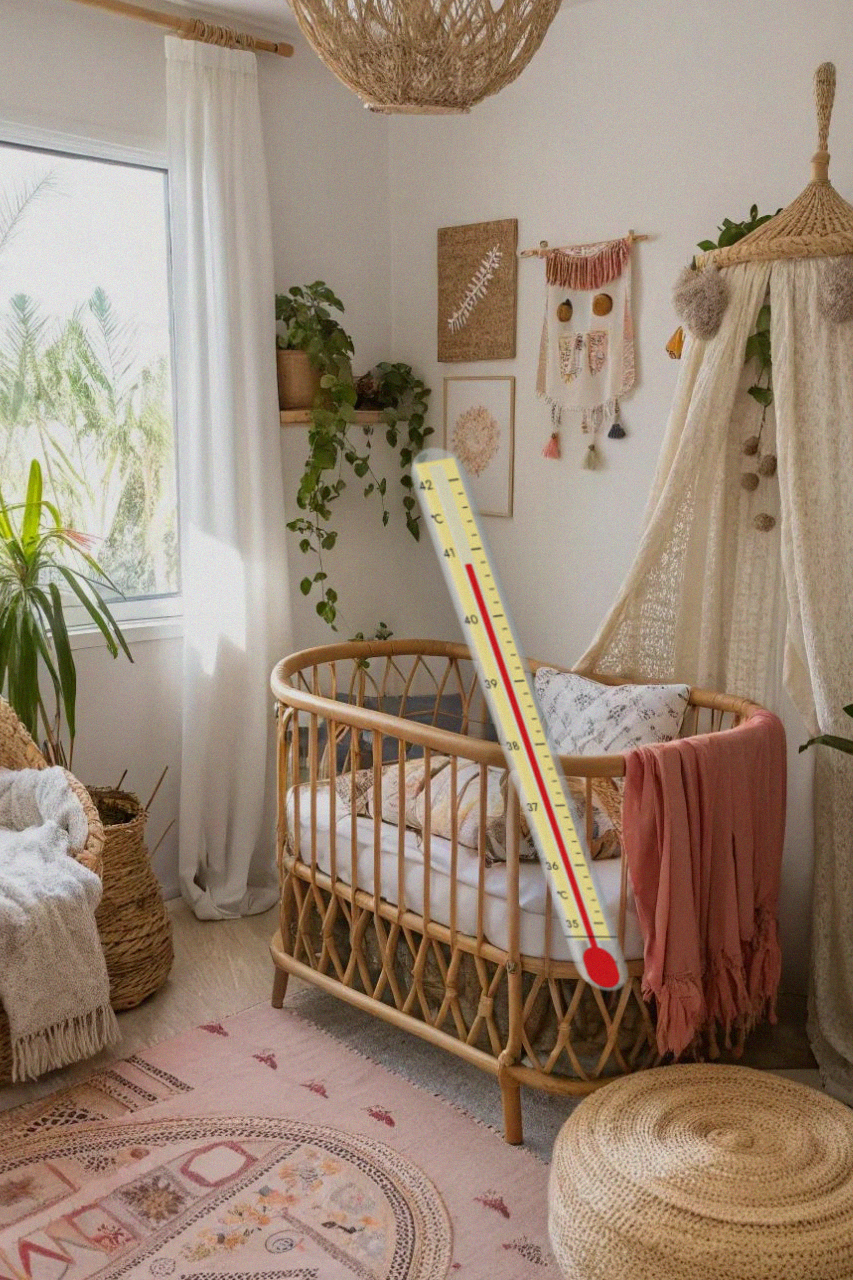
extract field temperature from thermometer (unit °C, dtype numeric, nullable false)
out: 40.8 °C
